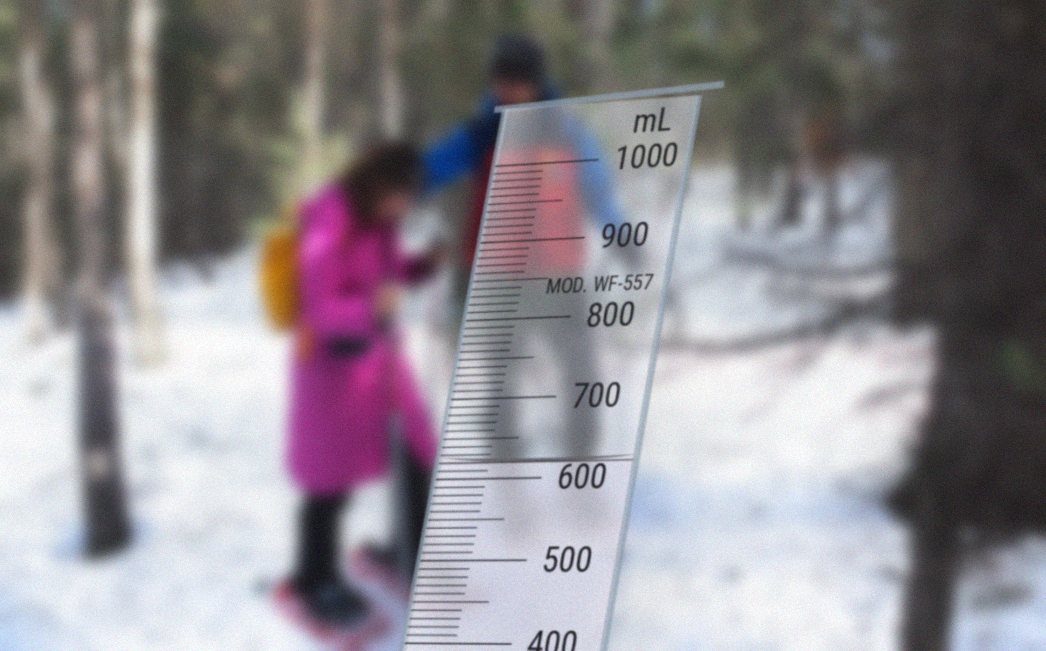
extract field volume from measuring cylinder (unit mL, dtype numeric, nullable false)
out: 620 mL
